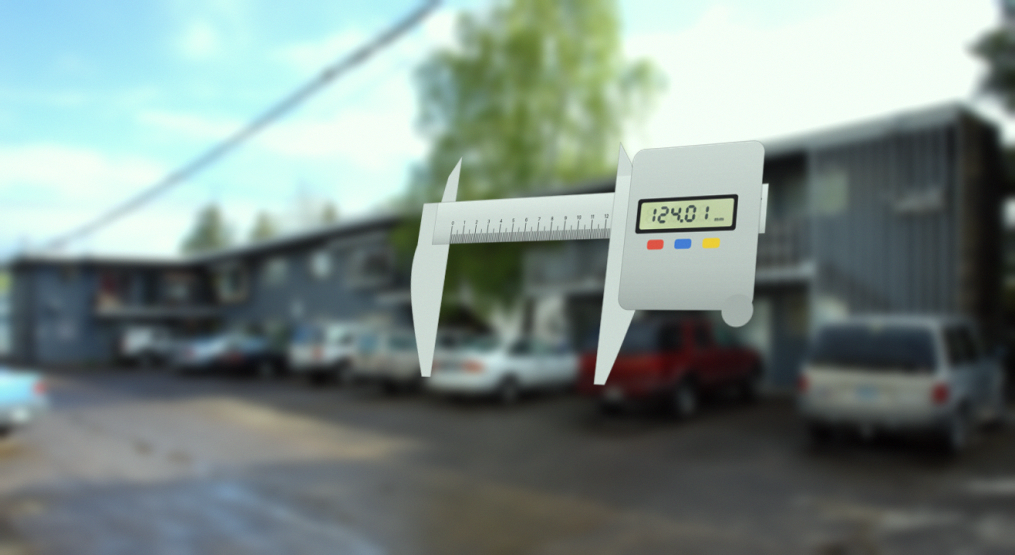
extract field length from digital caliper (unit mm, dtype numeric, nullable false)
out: 124.01 mm
